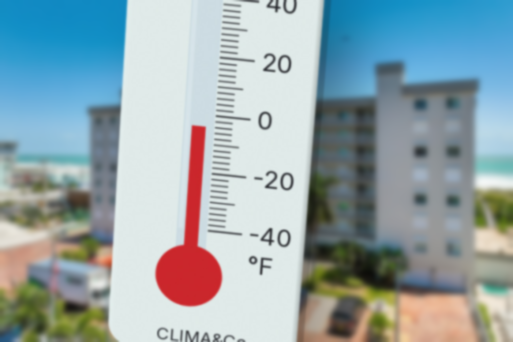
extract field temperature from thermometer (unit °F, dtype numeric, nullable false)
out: -4 °F
